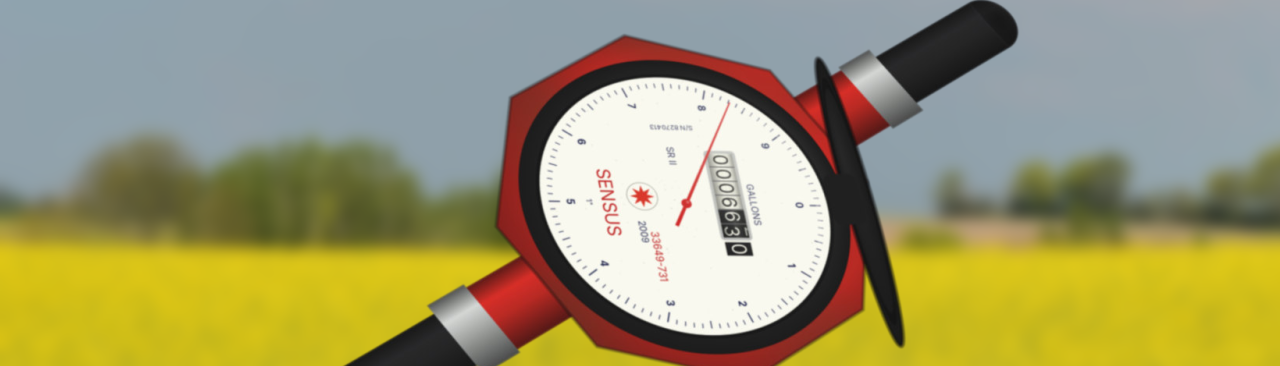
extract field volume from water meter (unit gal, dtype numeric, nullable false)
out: 6628.3 gal
